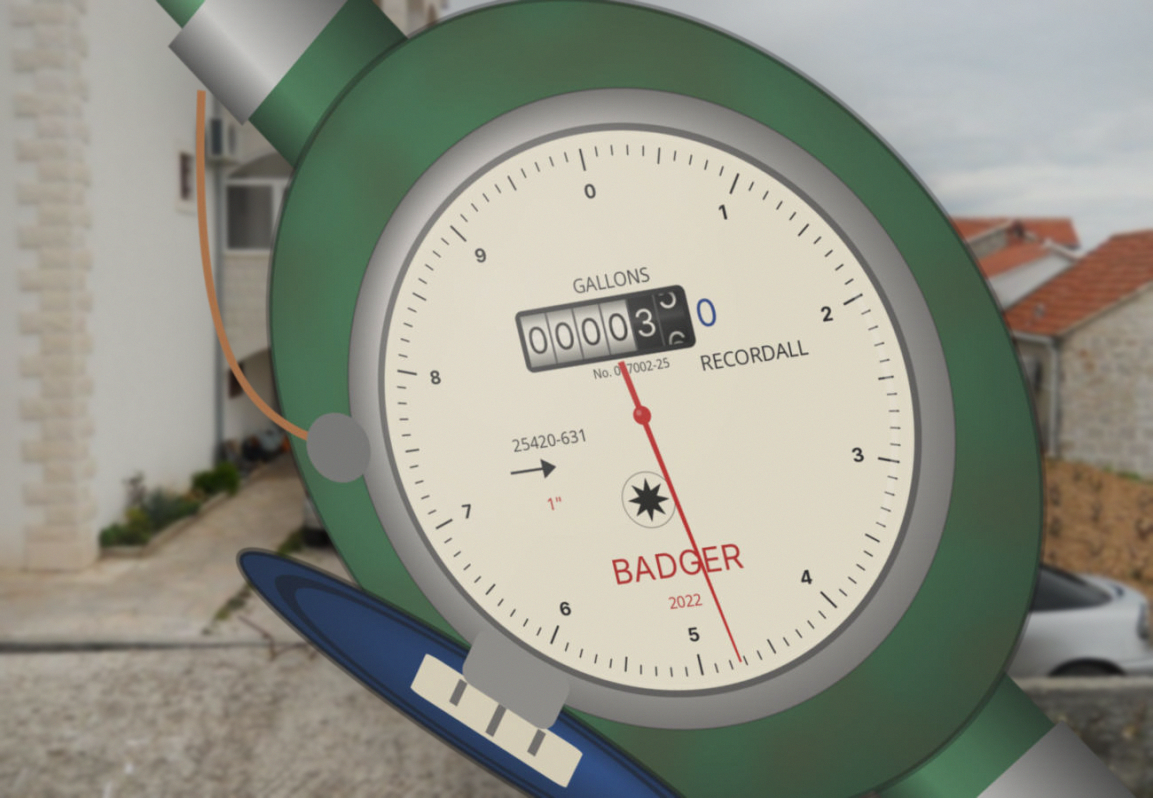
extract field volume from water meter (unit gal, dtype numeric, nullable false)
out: 354.7 gal
